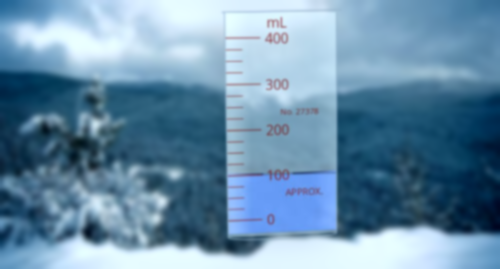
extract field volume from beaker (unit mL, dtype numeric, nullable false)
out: 100 mL
